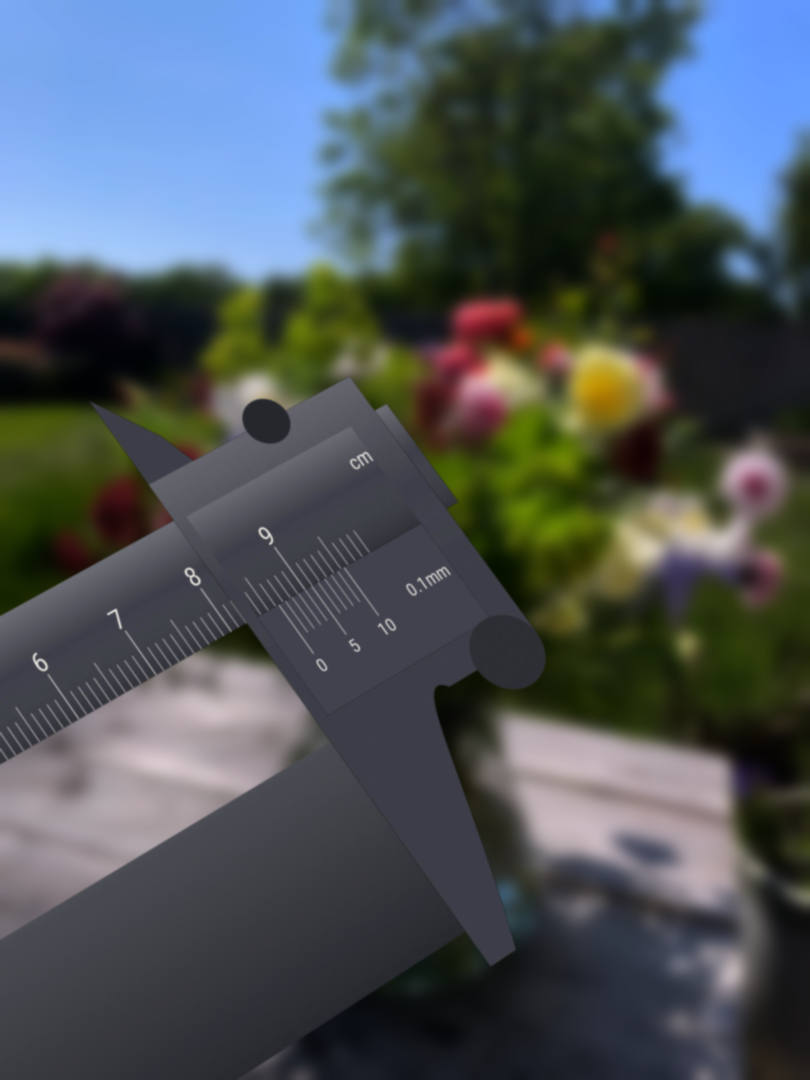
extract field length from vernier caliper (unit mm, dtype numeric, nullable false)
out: 86.4 mm
